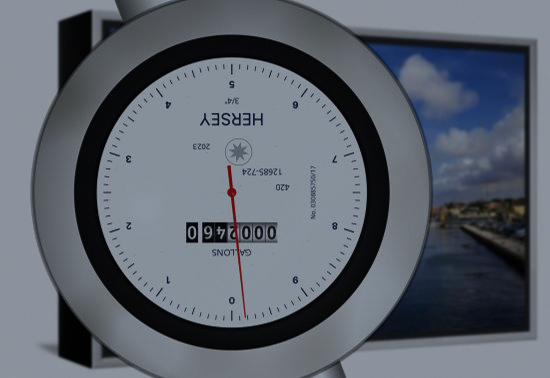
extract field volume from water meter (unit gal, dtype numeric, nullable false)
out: 2459.8 gal
